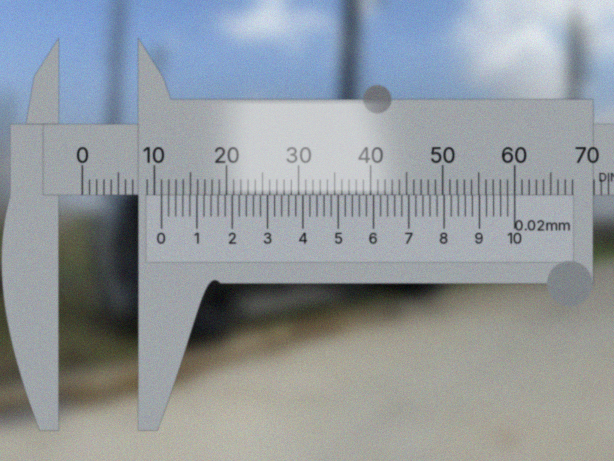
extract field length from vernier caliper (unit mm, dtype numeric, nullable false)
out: 11.0 mm
